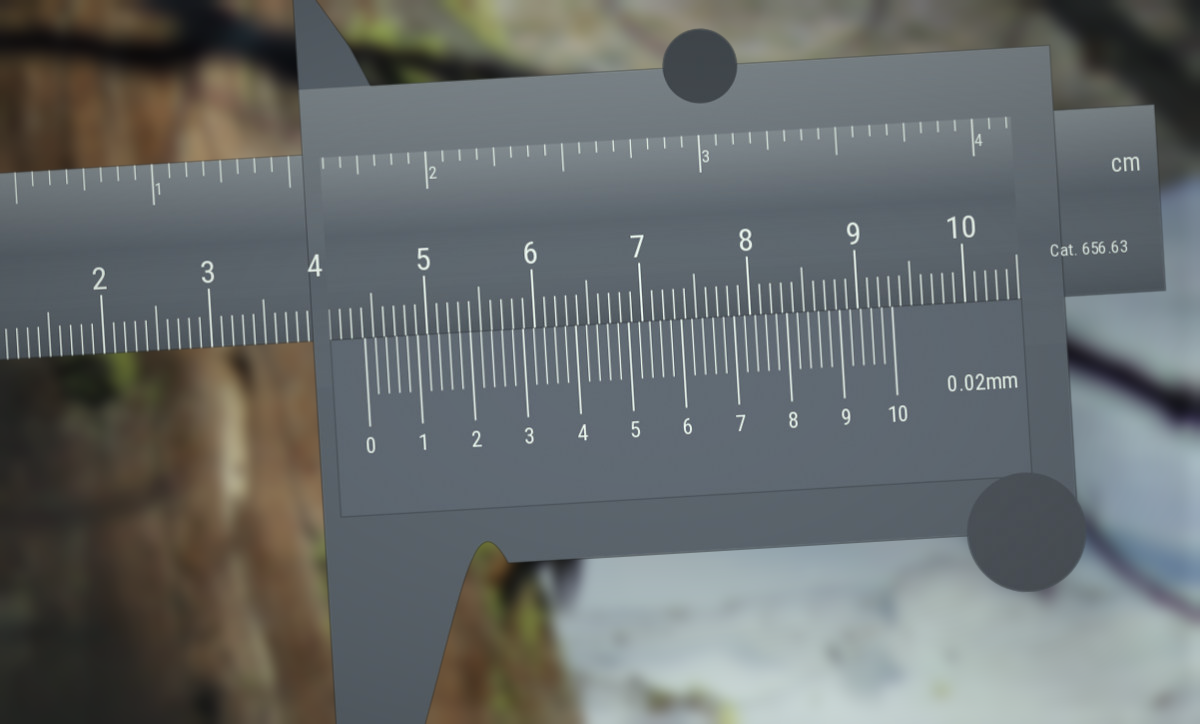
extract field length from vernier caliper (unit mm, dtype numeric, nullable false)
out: 44.2 mm
